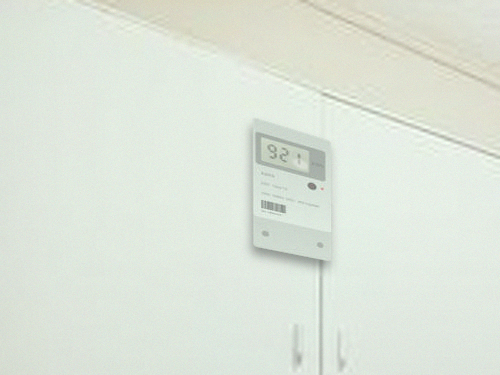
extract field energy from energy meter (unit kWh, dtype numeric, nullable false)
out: 921 kWh
